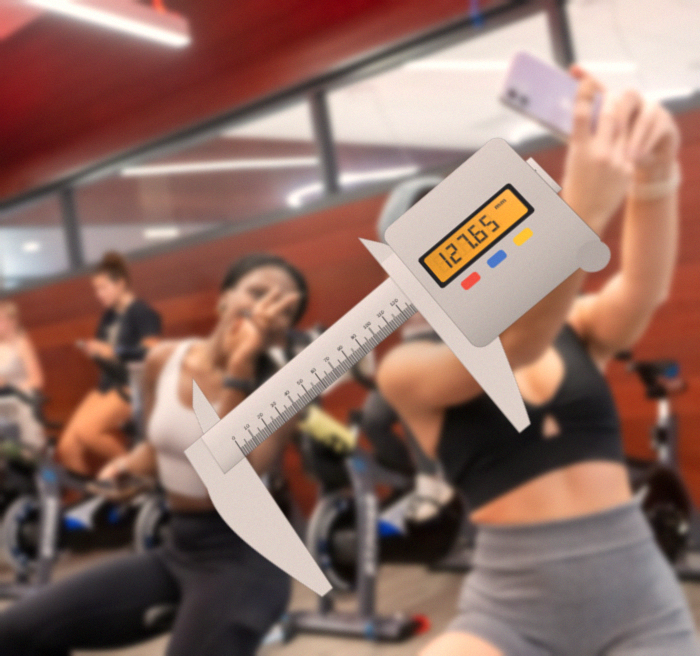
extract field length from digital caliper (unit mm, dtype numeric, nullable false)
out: 127.65 mm
